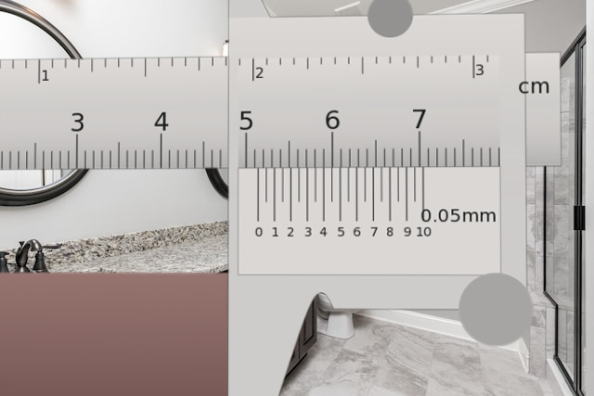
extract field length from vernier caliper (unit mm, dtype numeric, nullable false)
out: 51.4 mm
